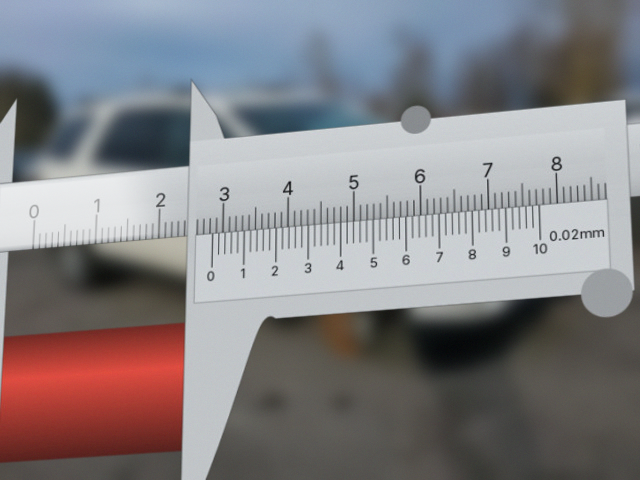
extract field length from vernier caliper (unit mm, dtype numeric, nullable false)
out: 28.4 mm
